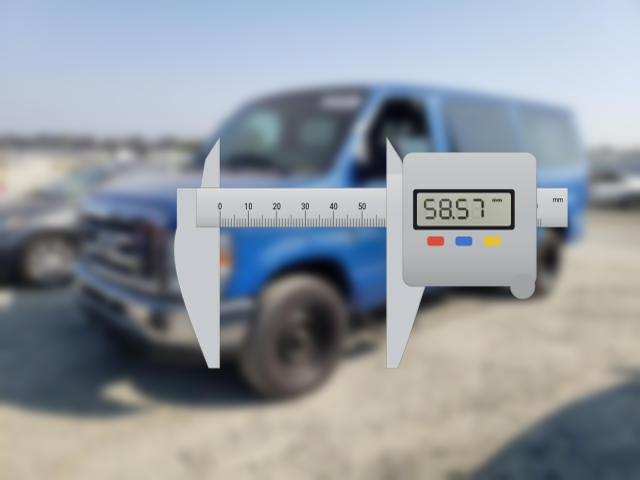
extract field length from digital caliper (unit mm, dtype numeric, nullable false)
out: 58.57 mm
